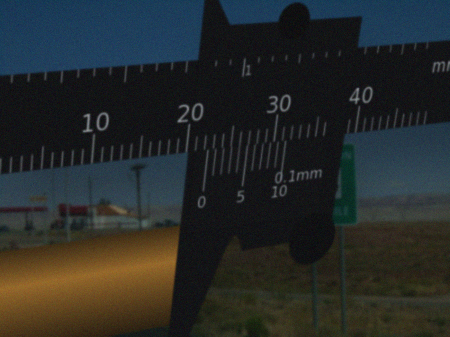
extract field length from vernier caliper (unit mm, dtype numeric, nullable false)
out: 22.4 mm
